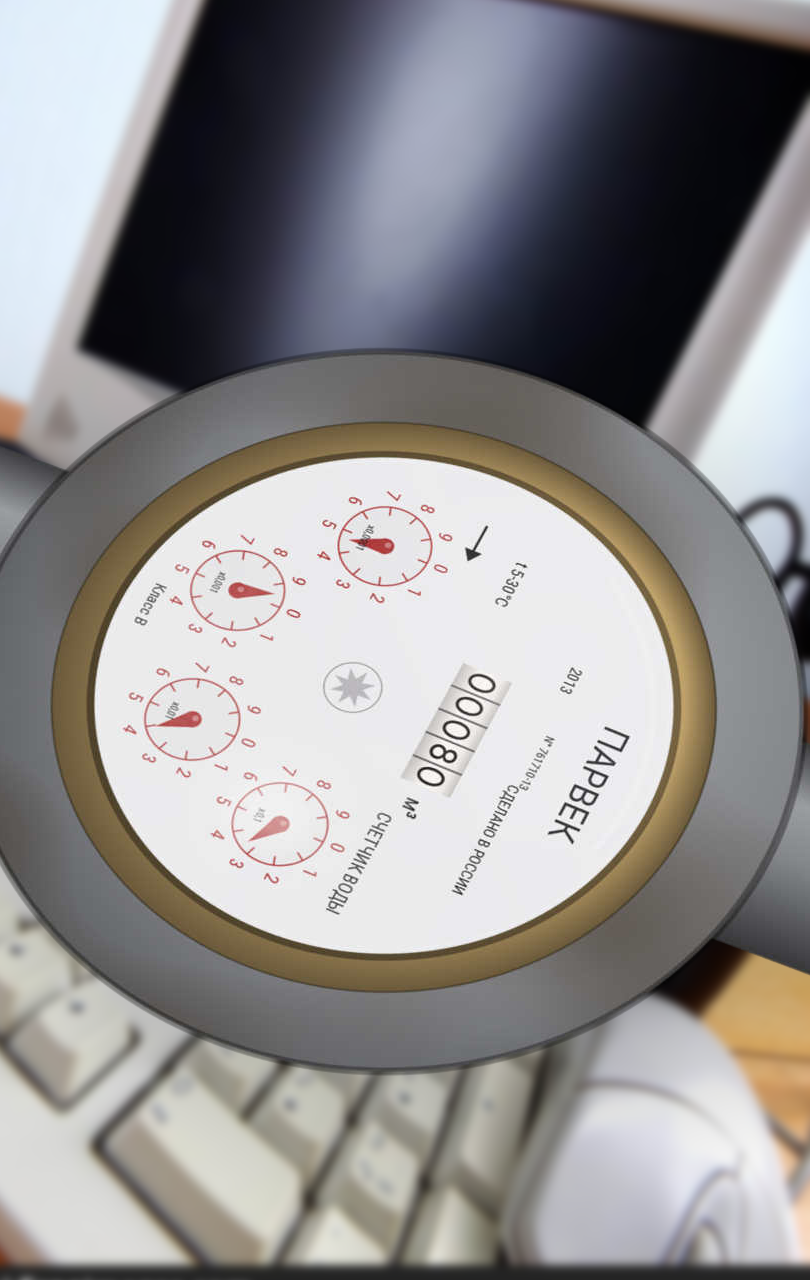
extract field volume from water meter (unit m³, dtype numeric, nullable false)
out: 80.3394 m³
